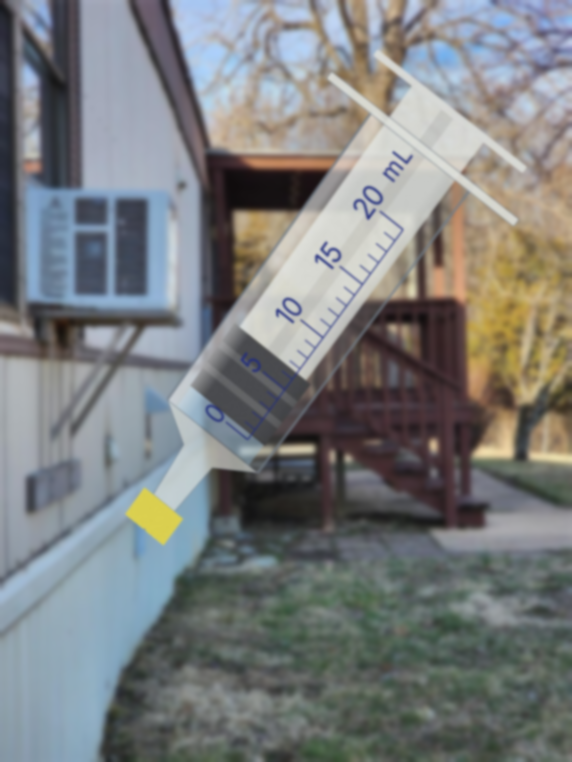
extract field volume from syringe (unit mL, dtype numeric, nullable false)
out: 0.5 mL
